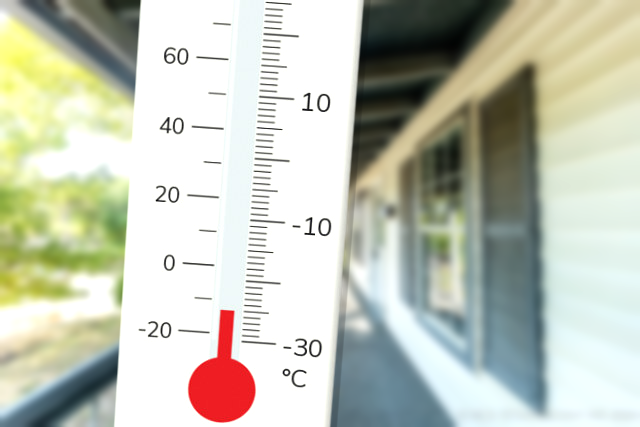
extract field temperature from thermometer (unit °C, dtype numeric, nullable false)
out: -25 °C
